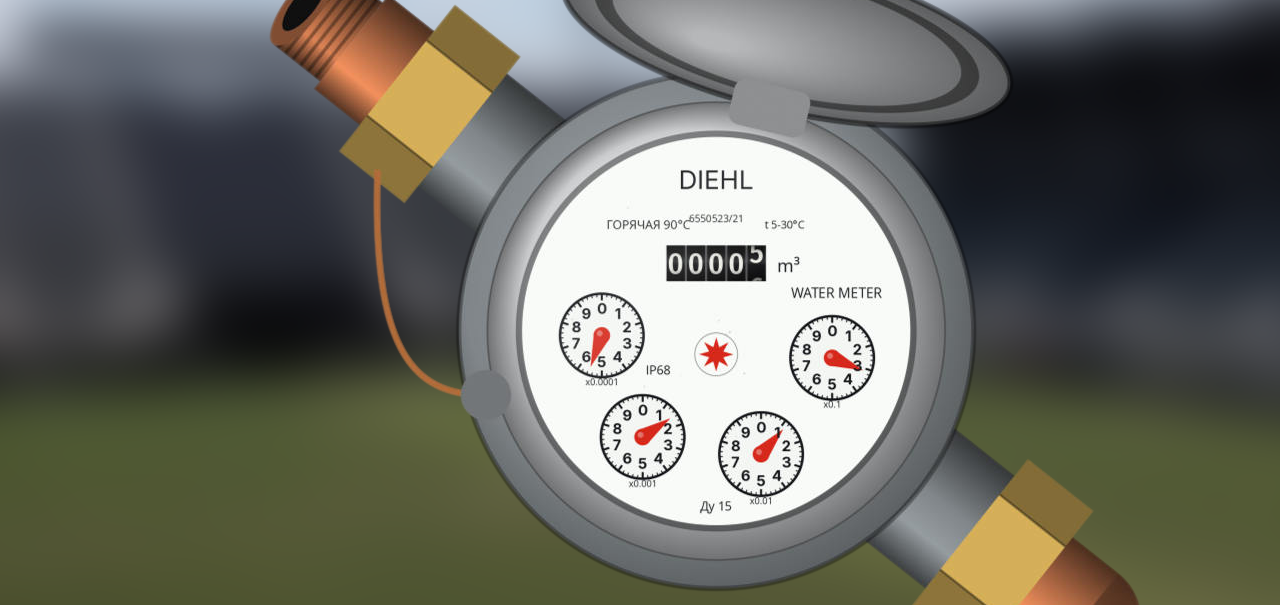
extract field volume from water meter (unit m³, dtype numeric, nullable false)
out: 5.3115 m³
